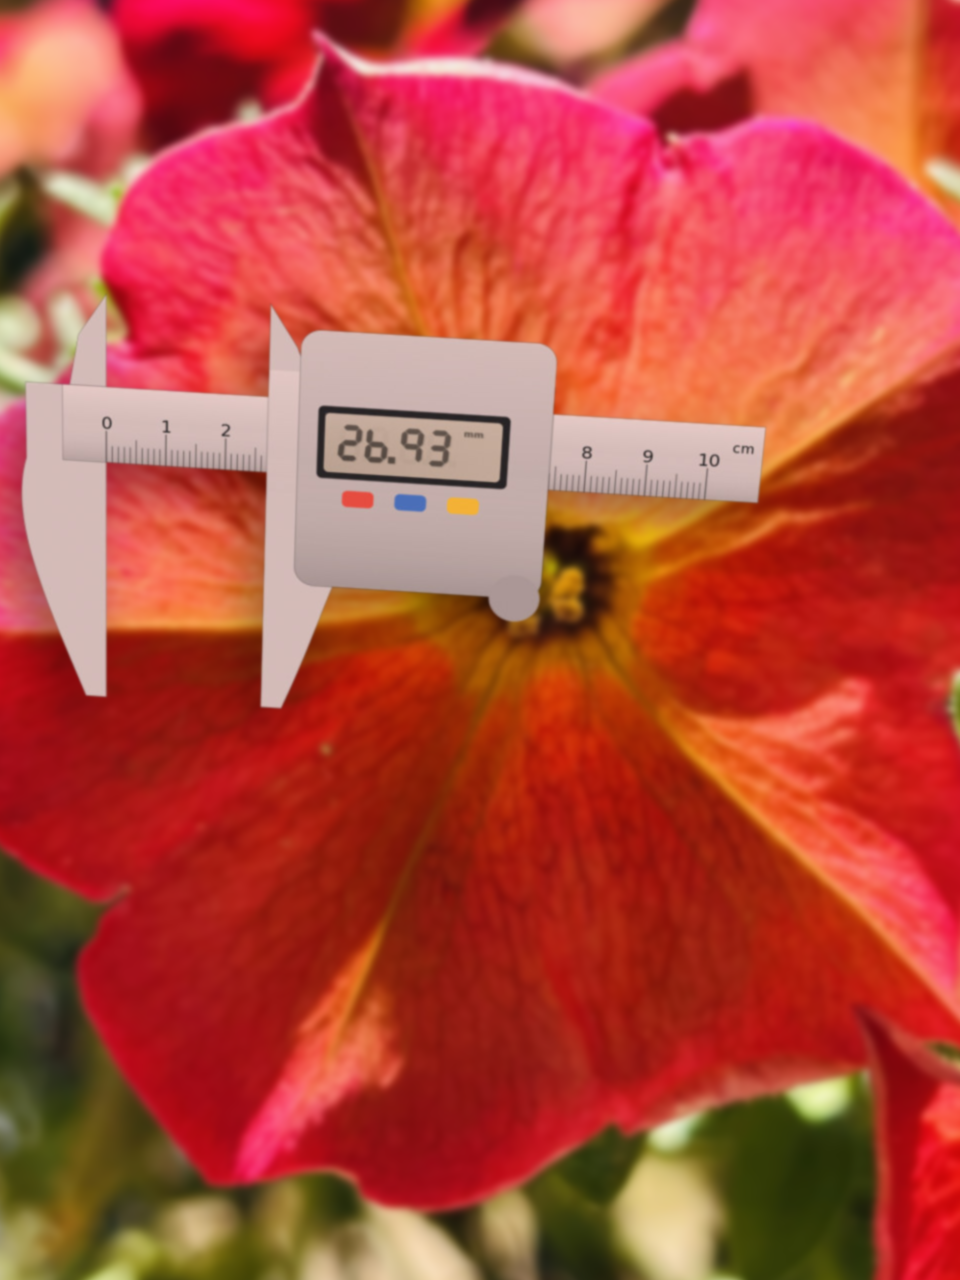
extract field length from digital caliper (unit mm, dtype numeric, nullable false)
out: 26.93 mm
